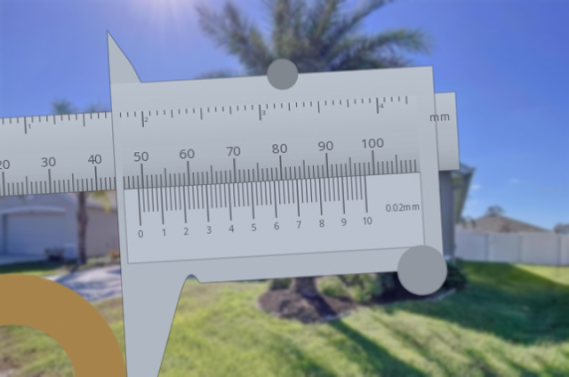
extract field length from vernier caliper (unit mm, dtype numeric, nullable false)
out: 49.0 mm
